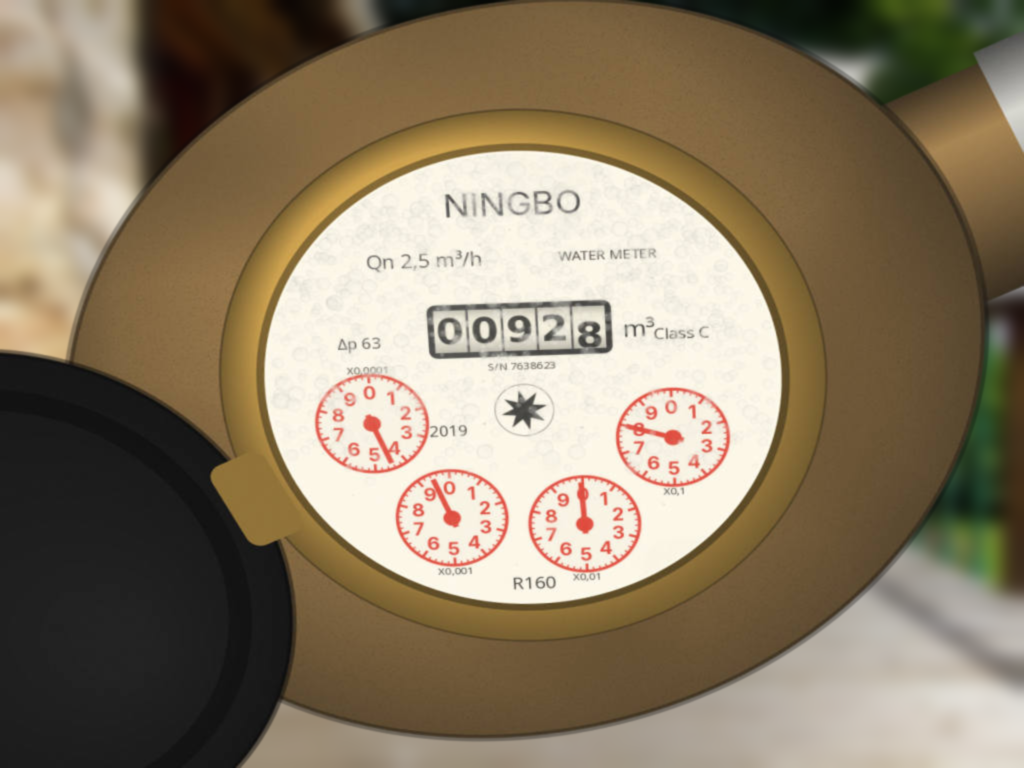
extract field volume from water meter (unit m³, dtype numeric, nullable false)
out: 927.7994 m³
